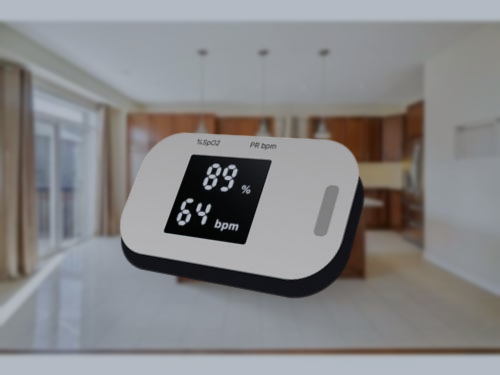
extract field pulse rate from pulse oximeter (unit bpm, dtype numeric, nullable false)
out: 64 bpm
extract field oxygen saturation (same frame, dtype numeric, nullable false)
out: 89 %
